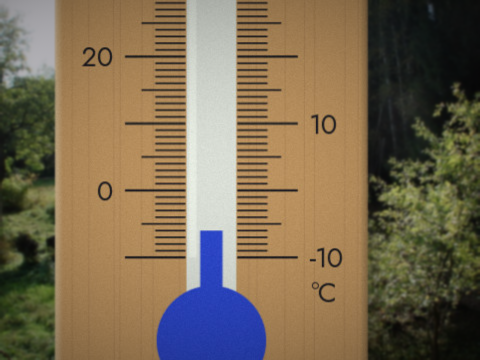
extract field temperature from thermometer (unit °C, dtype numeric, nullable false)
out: -6 °C
